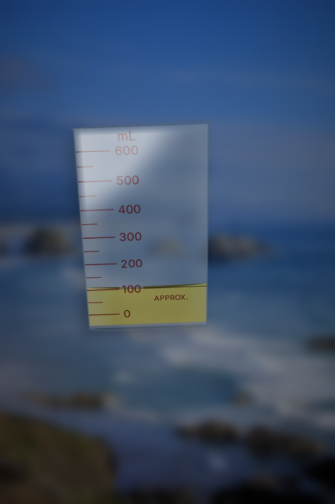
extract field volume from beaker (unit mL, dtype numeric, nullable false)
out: 100 mL
